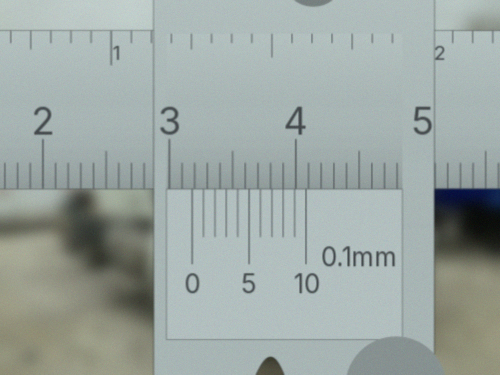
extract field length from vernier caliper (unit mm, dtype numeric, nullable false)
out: 31.8 mm
